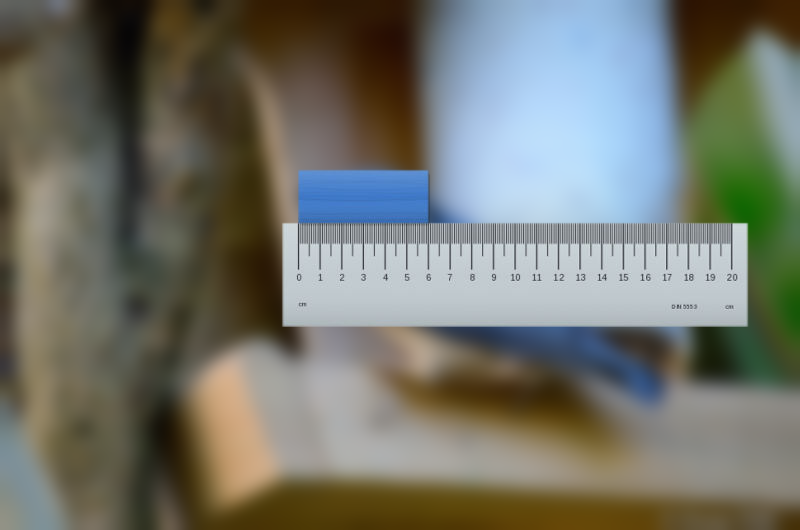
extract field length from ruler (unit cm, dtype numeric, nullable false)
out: 6 cm
